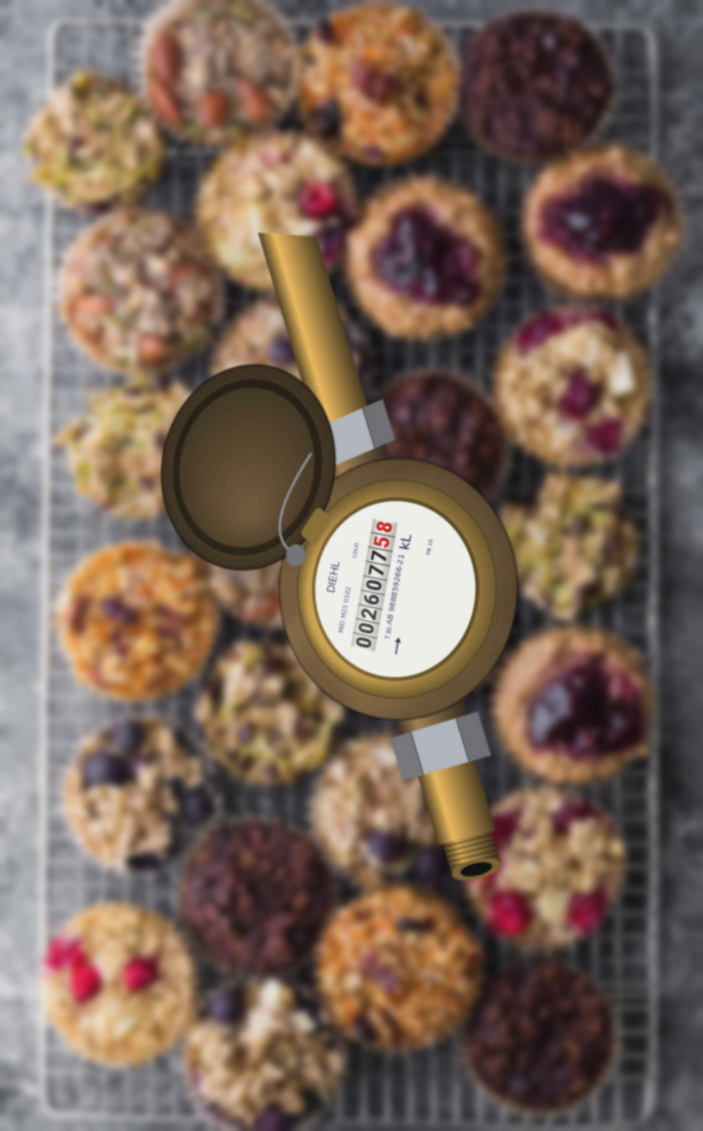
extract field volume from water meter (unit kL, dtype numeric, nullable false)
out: 26077.58 kL
